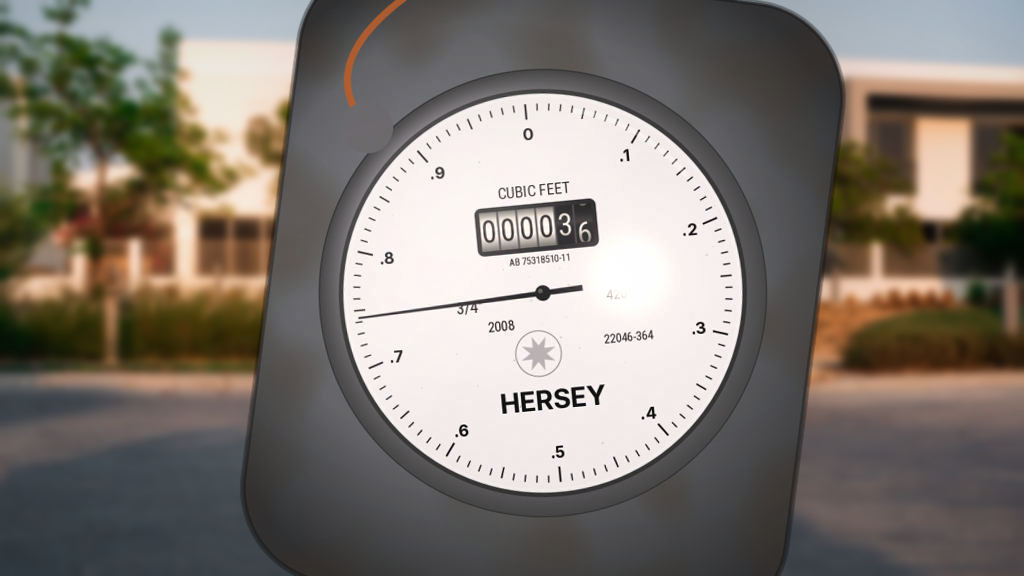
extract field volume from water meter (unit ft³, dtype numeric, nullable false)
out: 35.74 ft³
